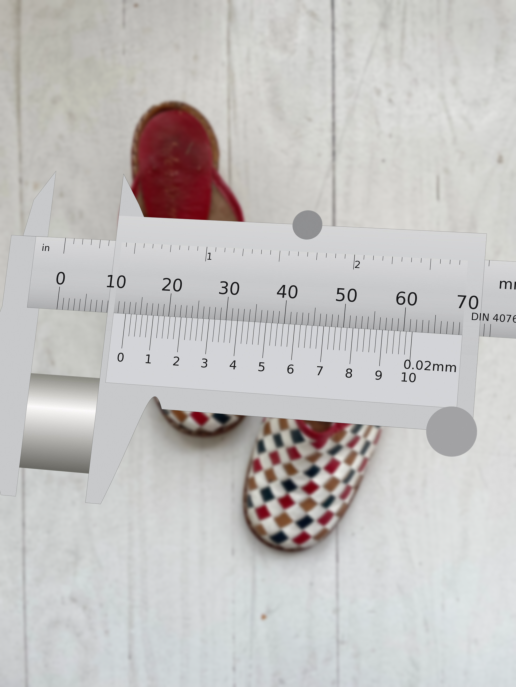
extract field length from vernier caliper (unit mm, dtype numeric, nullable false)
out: 12.4 mm
